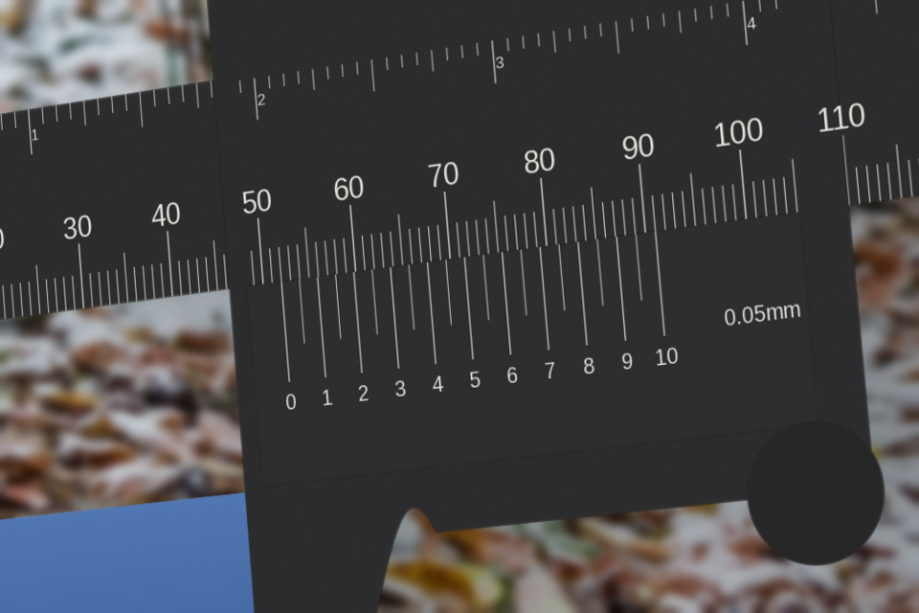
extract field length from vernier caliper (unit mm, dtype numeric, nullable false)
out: 52.0 mm
